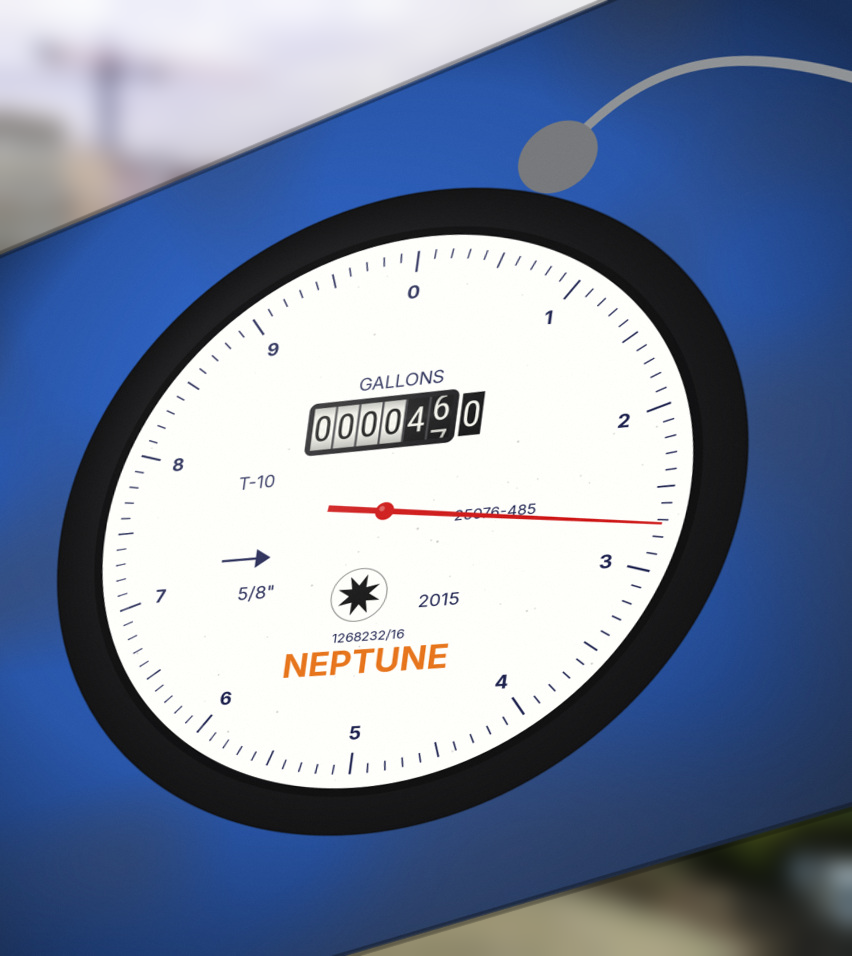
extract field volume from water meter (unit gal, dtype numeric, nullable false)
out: 462.7 gal
